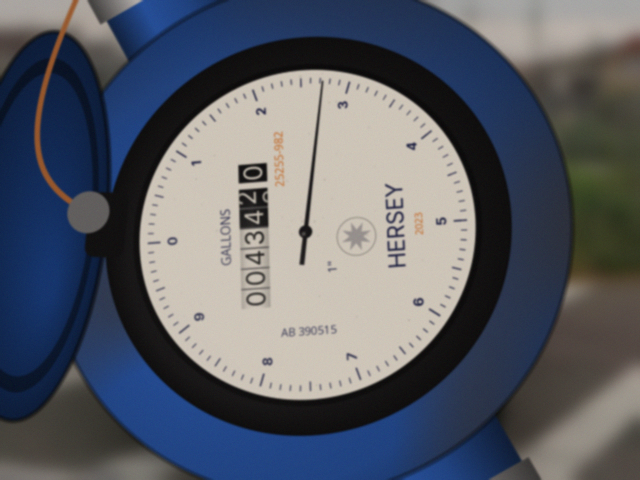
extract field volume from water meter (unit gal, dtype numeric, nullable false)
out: 43422.7 gal
